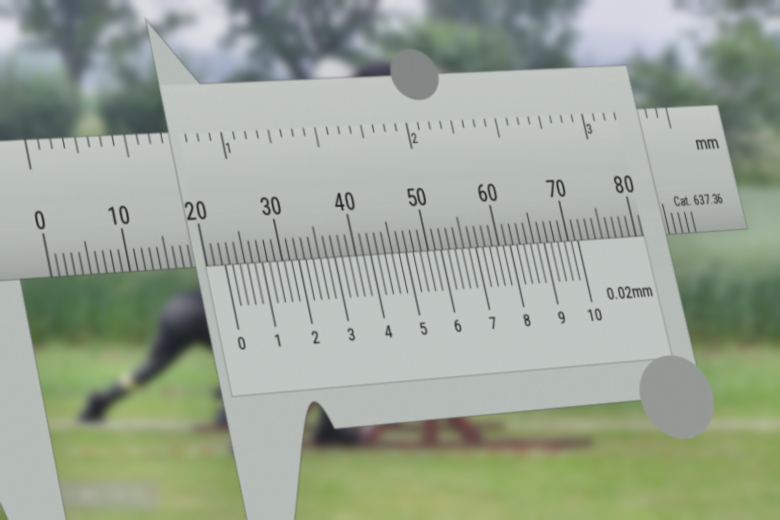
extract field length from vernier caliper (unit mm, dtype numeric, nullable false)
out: 22.4 mm
